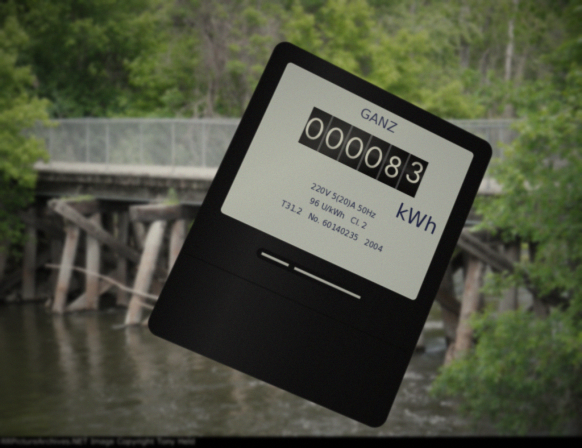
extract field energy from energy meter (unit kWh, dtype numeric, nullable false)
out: 83 kWh
